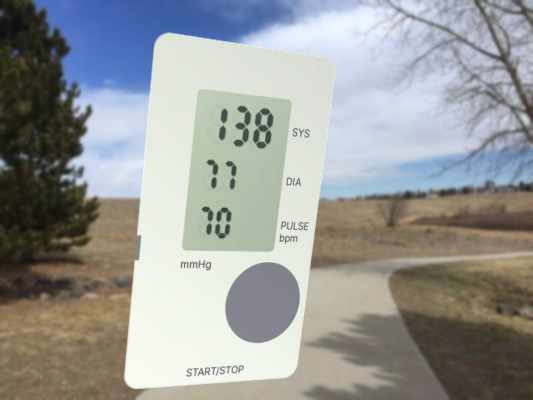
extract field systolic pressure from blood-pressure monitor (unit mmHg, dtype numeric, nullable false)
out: 138 mmHg
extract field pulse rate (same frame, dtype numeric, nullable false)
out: 70 bpm
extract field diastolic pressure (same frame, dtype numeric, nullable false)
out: 77 mmHg
